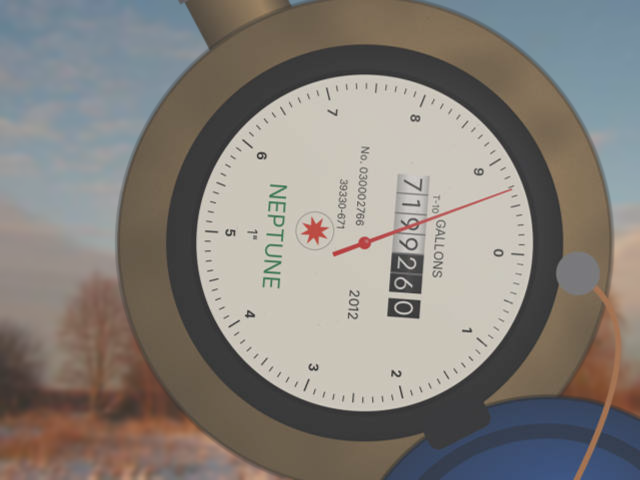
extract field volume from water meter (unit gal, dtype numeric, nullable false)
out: 7199259.3 gal
